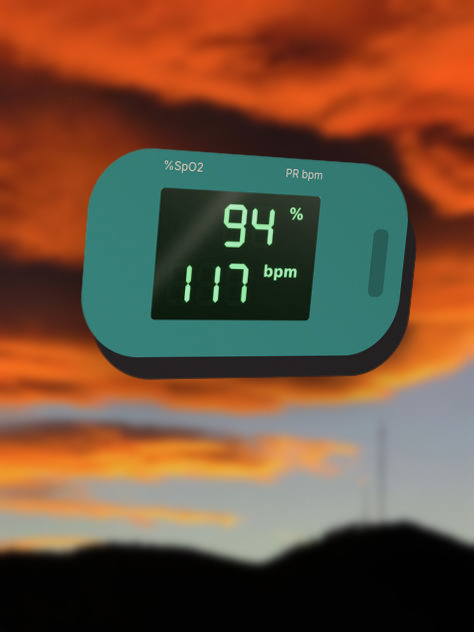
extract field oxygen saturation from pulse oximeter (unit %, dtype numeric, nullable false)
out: 94 %
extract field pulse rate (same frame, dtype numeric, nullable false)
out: 117 bpm
